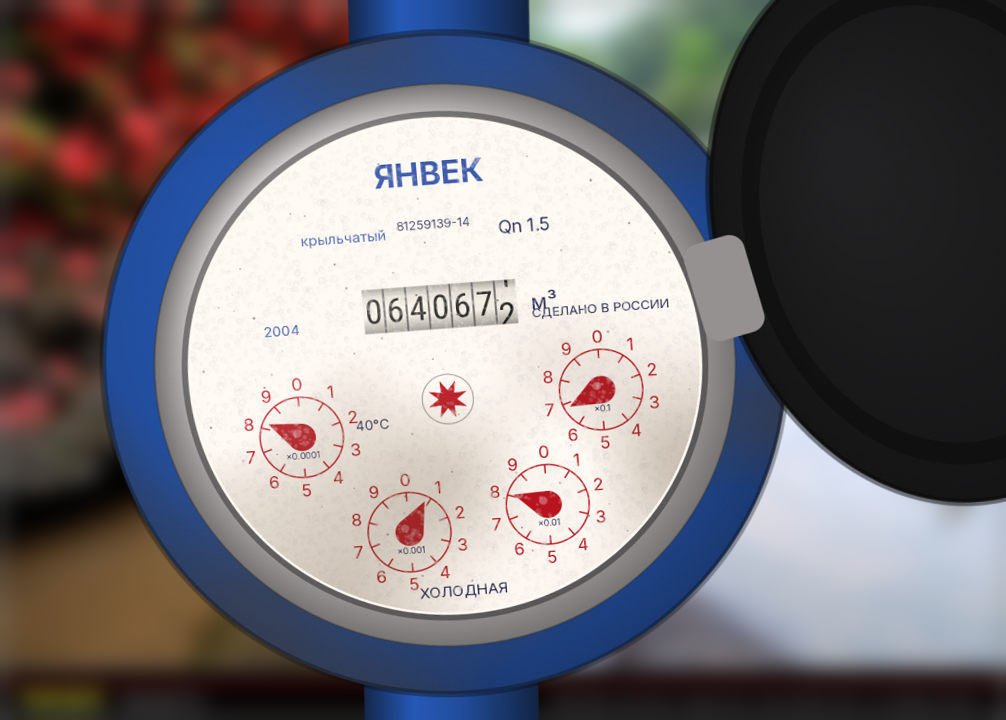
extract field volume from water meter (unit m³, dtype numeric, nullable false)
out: 640671.6808 m³
